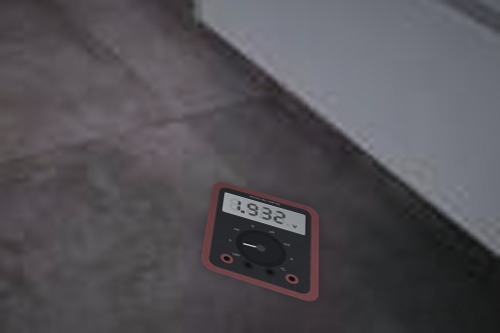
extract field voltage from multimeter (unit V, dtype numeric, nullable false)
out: 1.932 V
